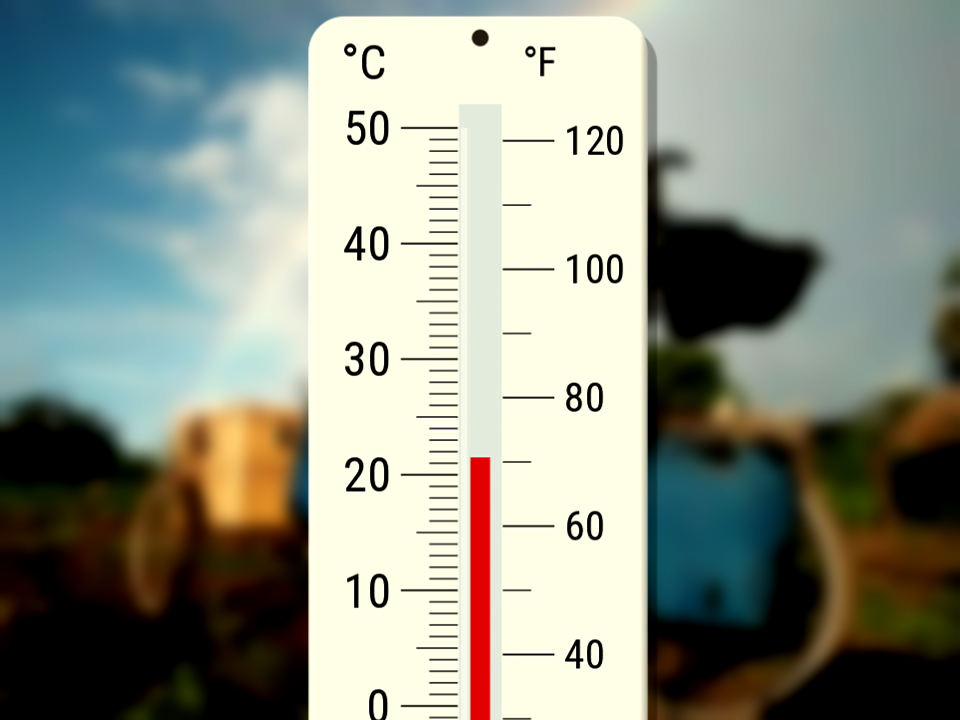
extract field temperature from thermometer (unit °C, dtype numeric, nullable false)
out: 21.5 °C
